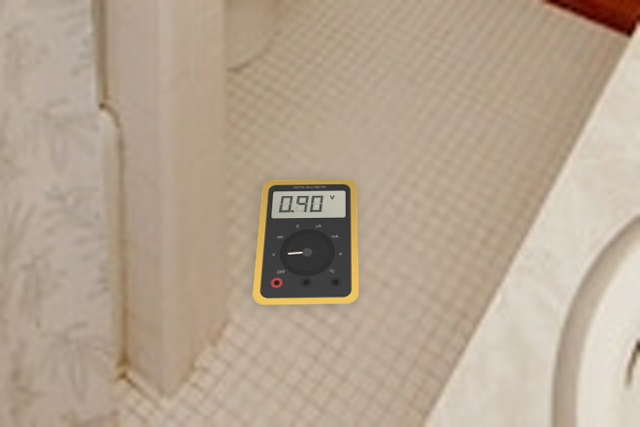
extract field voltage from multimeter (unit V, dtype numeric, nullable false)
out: 0.90 V
